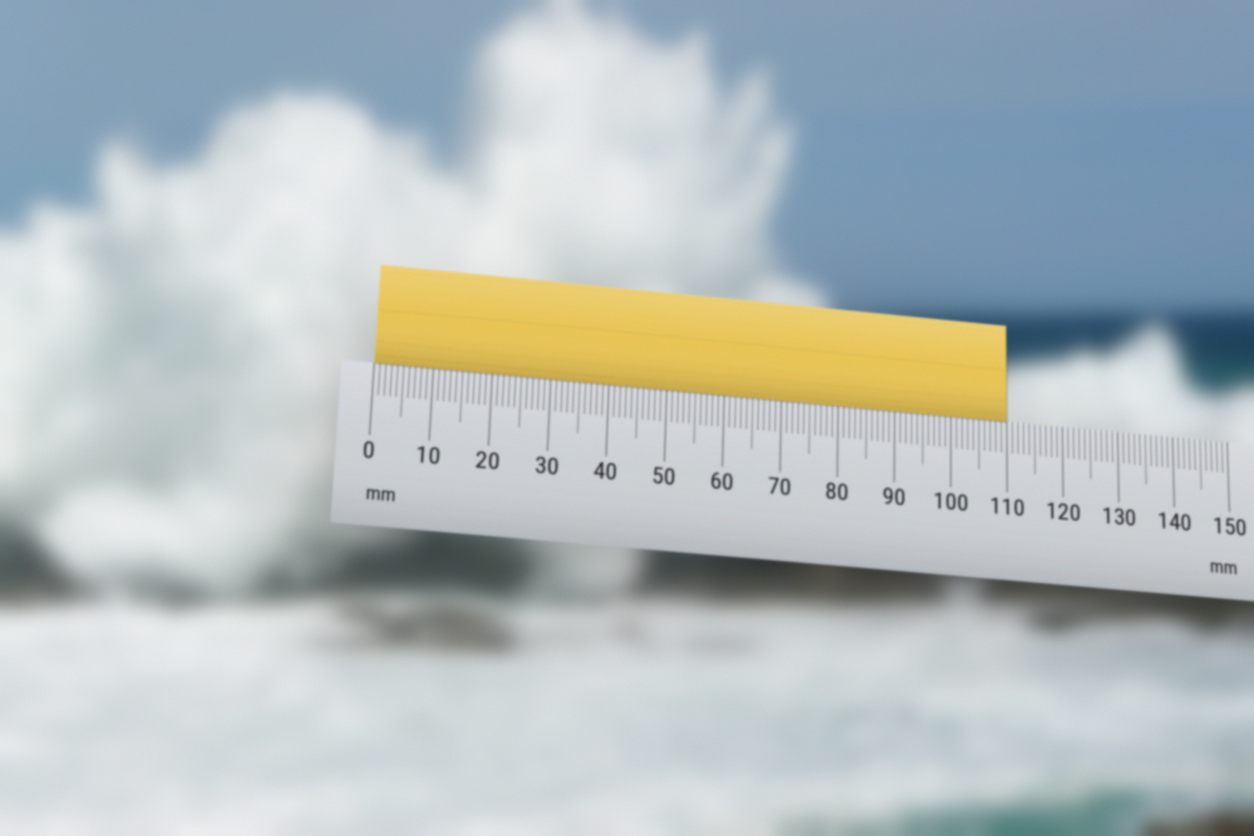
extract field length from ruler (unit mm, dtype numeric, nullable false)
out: 110 mm
